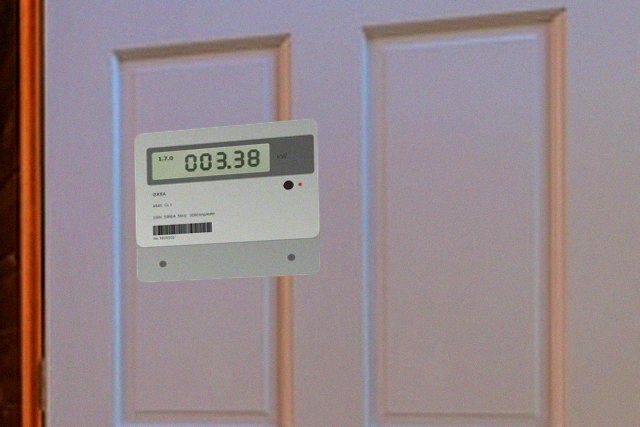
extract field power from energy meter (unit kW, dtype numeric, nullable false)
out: 3.38 kW
